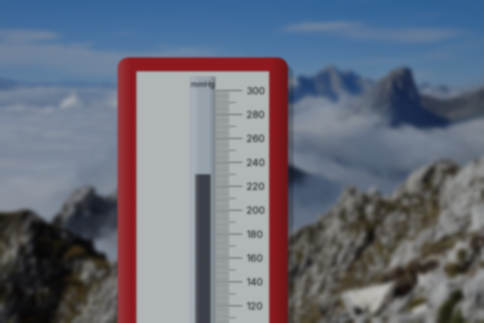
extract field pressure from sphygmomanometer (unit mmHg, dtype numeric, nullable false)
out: 230 mmHg
